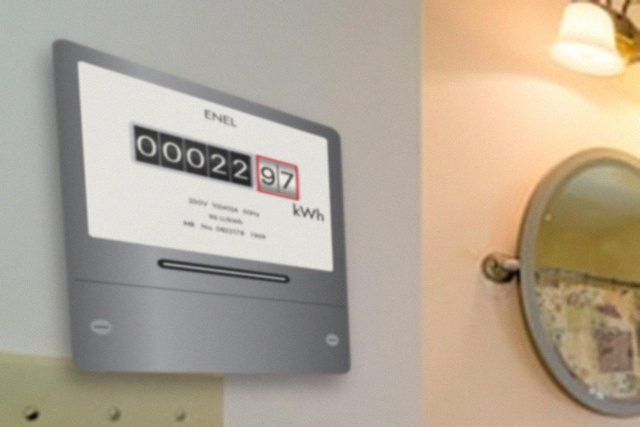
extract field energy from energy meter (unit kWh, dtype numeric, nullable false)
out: 22.97 kWh
